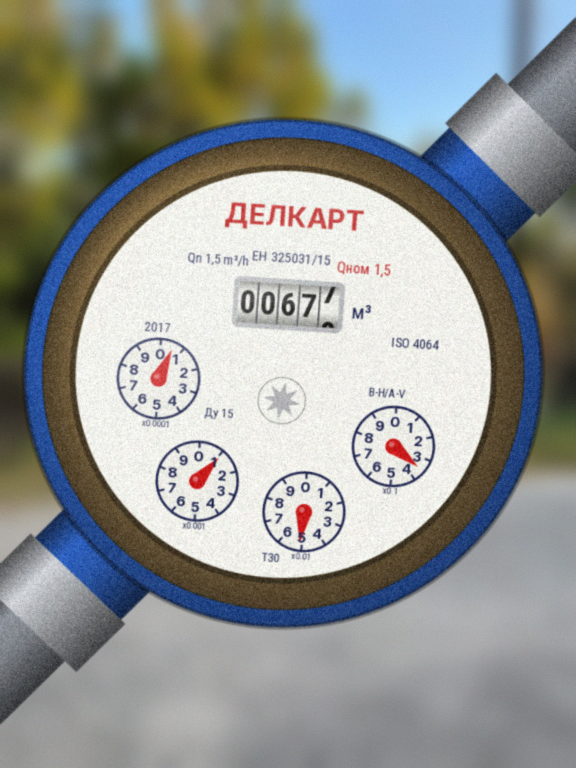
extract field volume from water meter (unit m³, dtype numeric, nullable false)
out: 677.3510 m³
